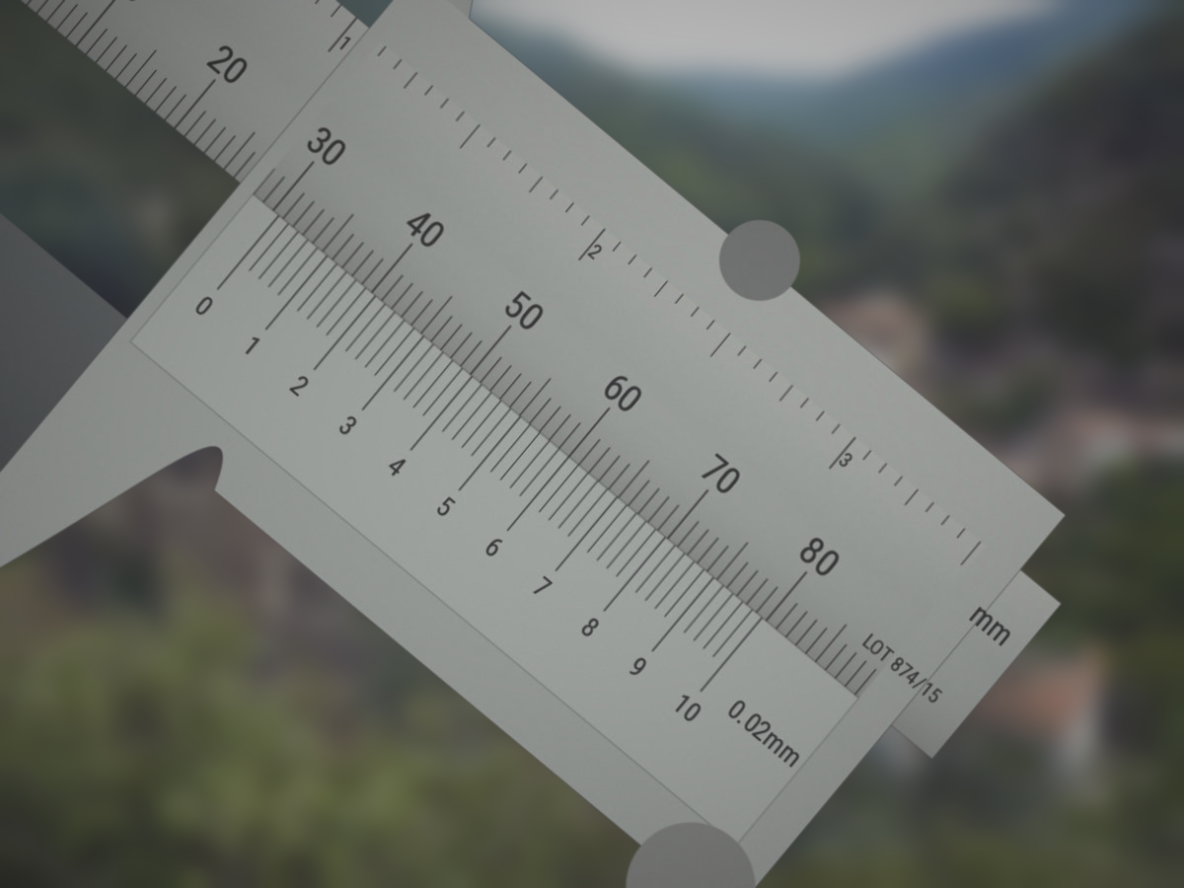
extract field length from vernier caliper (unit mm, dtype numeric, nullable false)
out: 30.6 mm
